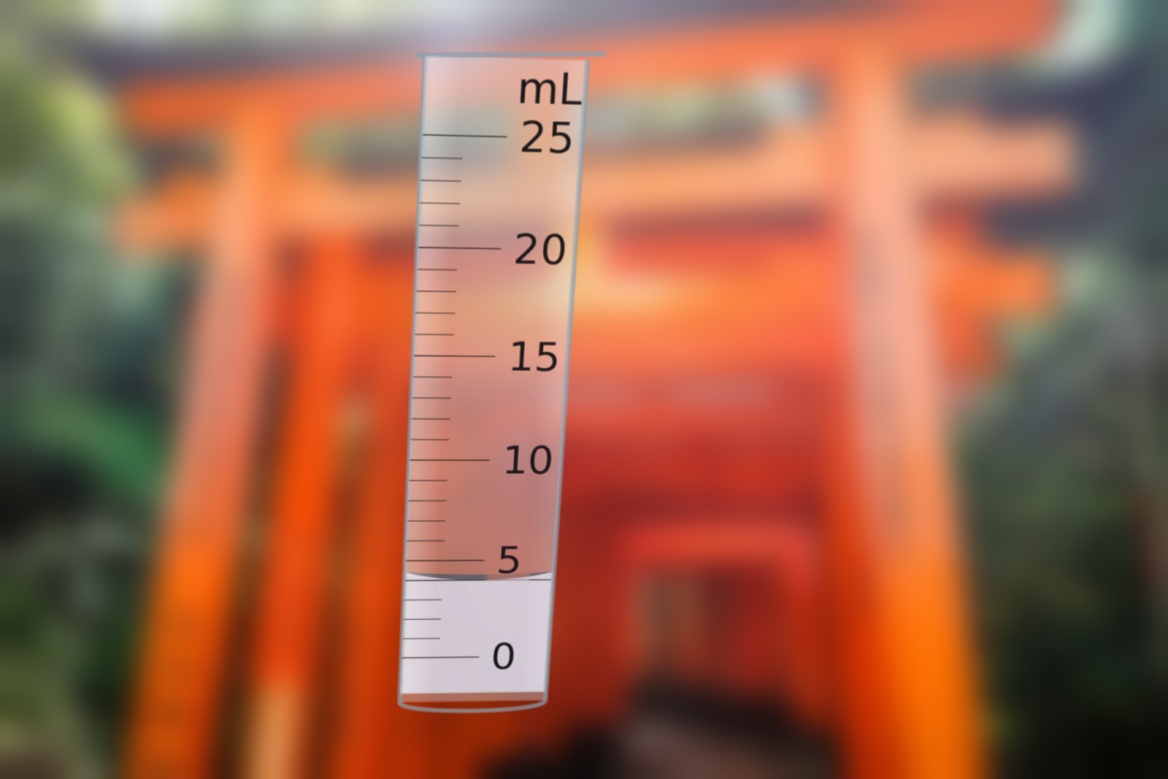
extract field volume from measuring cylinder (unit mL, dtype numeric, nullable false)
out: 4 mL
